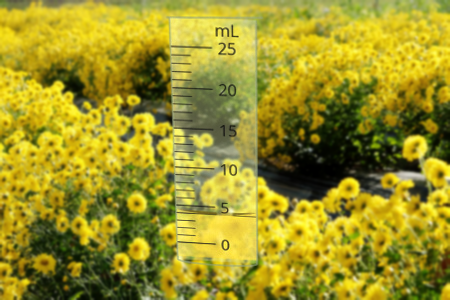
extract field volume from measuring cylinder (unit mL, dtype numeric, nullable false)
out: 4 mL
